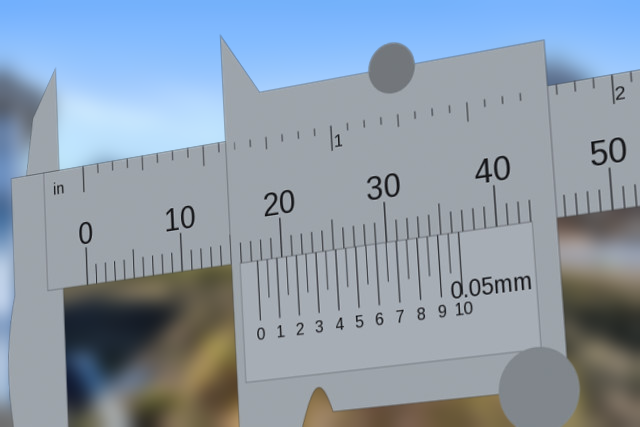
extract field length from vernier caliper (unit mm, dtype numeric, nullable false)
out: 17.6 mm
